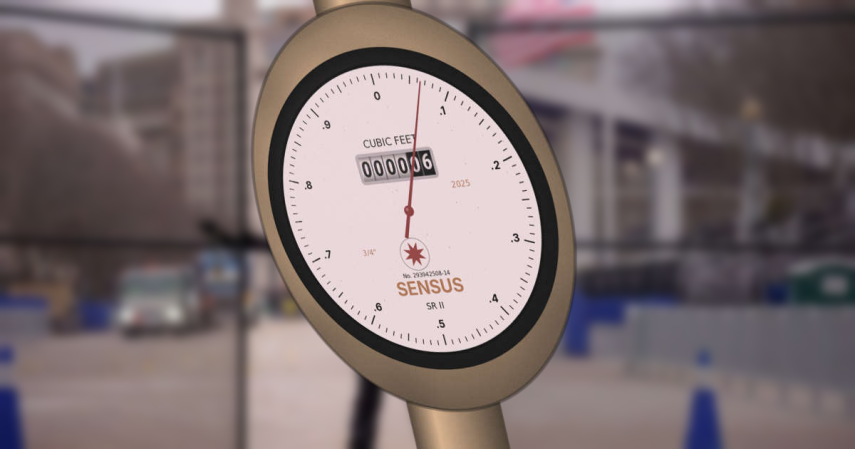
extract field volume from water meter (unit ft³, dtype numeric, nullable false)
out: 6.06 ft³
